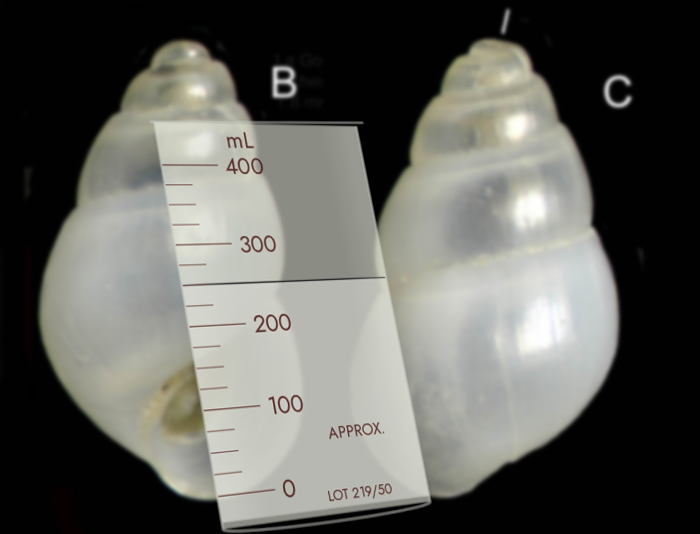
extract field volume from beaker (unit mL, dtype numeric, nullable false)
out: 250 mL
